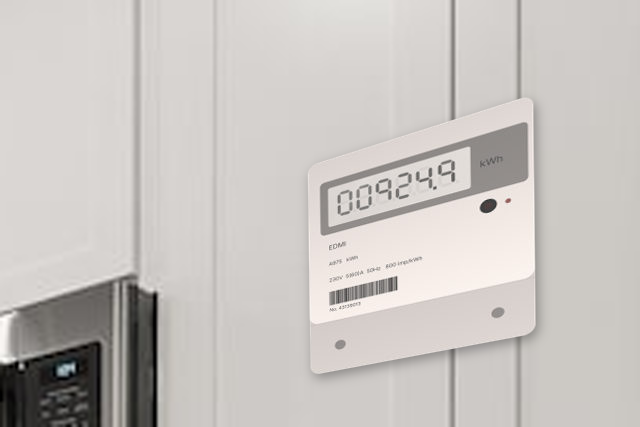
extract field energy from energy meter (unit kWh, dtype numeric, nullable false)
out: 924.9 kWh
